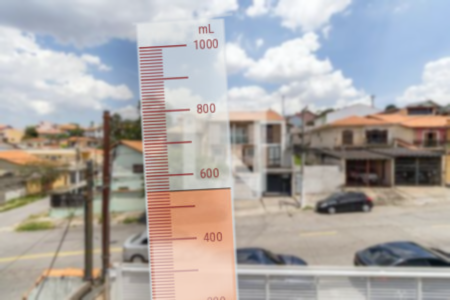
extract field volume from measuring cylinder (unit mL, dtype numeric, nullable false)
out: 550 mL
